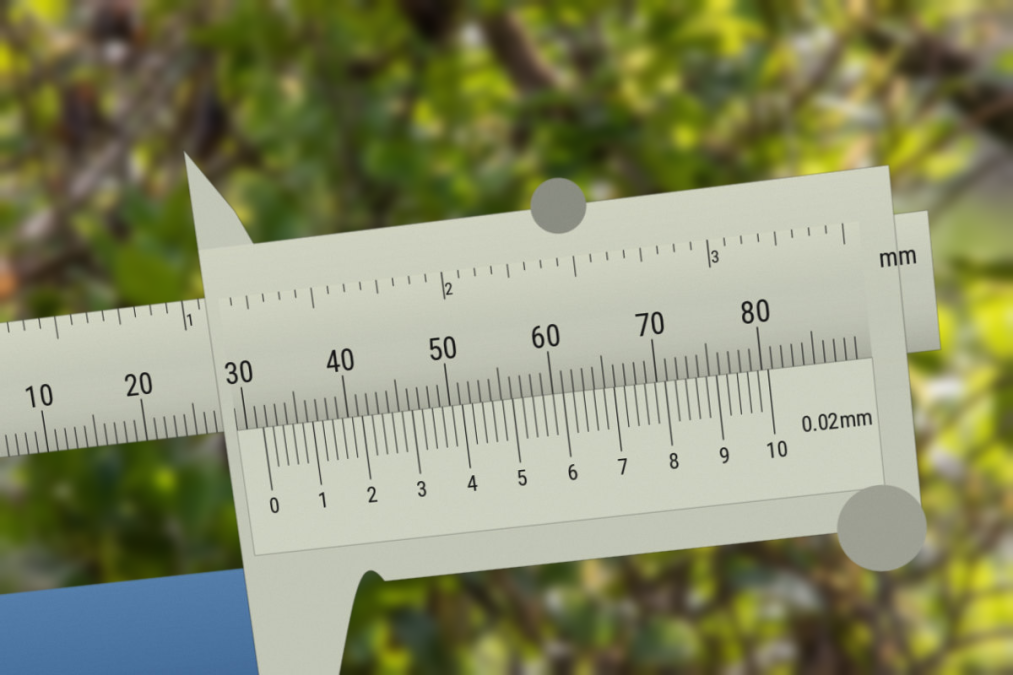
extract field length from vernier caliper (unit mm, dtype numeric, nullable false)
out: 31.6 mm
